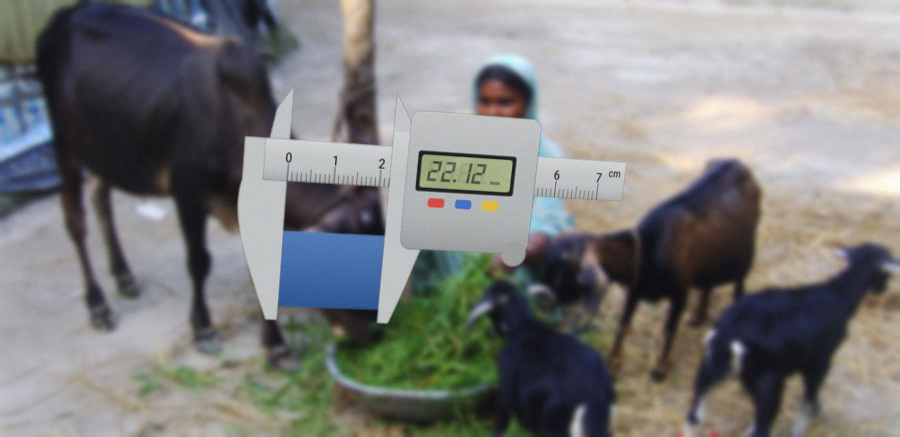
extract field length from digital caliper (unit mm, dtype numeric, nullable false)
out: 22.12 mm
